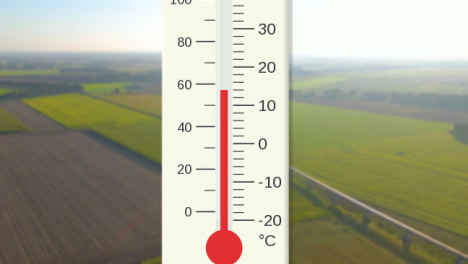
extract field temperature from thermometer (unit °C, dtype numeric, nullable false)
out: 14 °C
